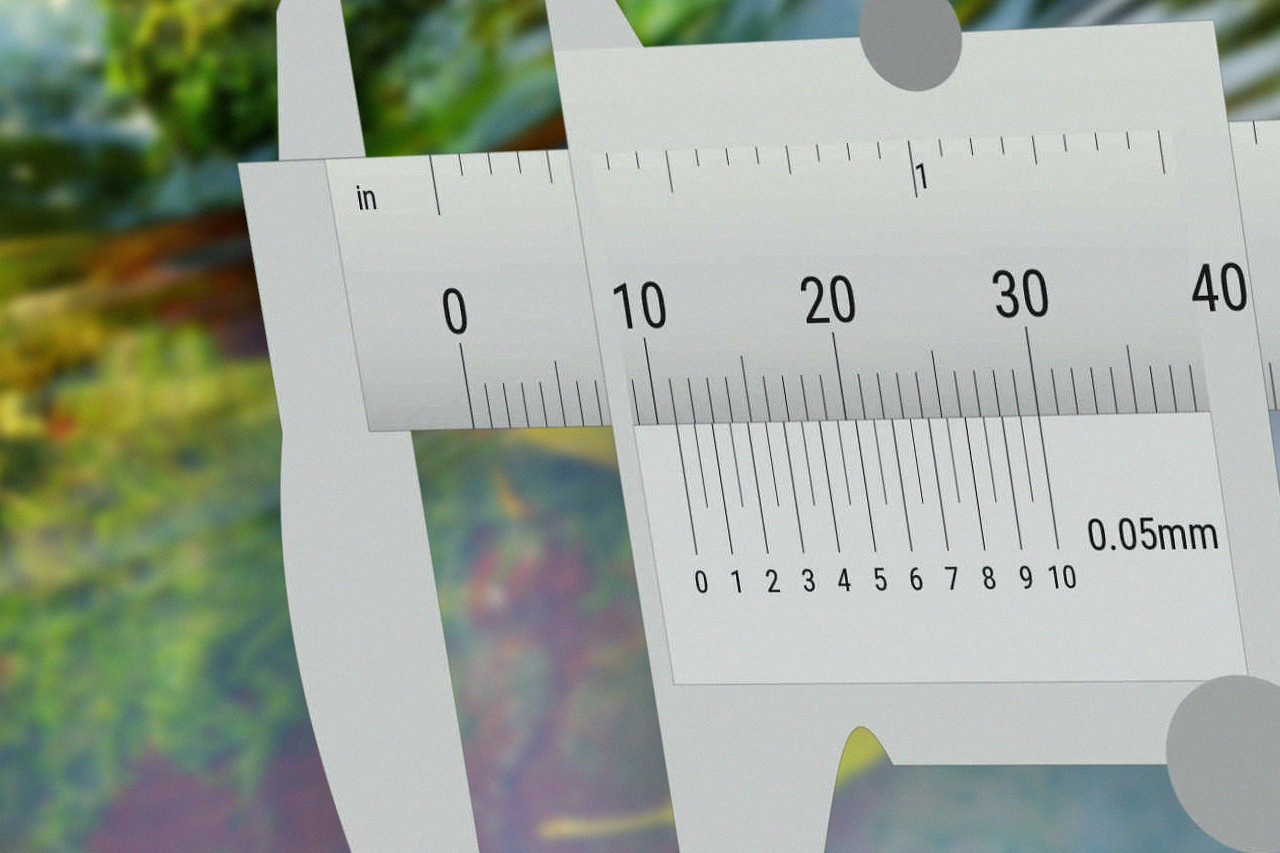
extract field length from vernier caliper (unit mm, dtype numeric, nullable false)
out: 11.0 mm
